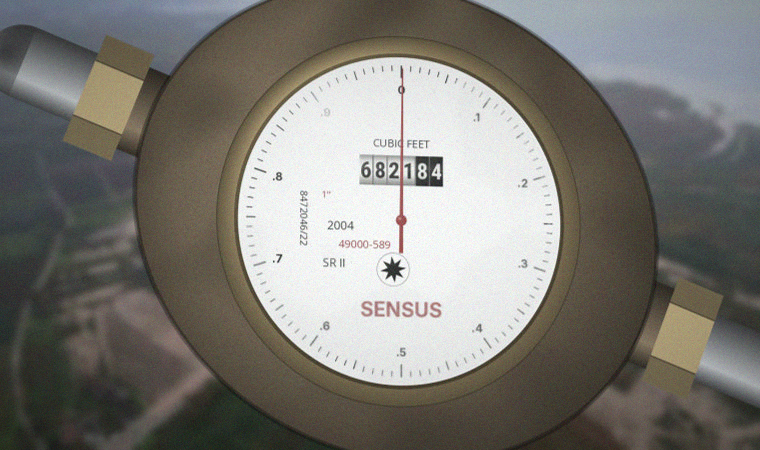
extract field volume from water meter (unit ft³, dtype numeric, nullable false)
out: 682184.00 ft³
